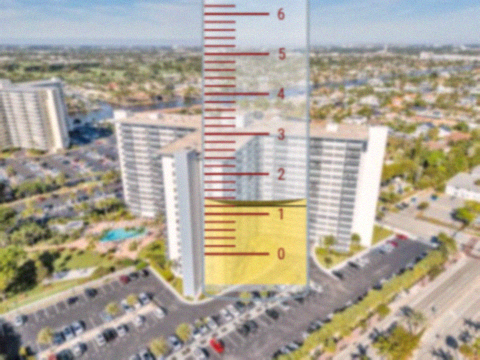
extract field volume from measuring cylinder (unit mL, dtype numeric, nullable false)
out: 1.2 mL
